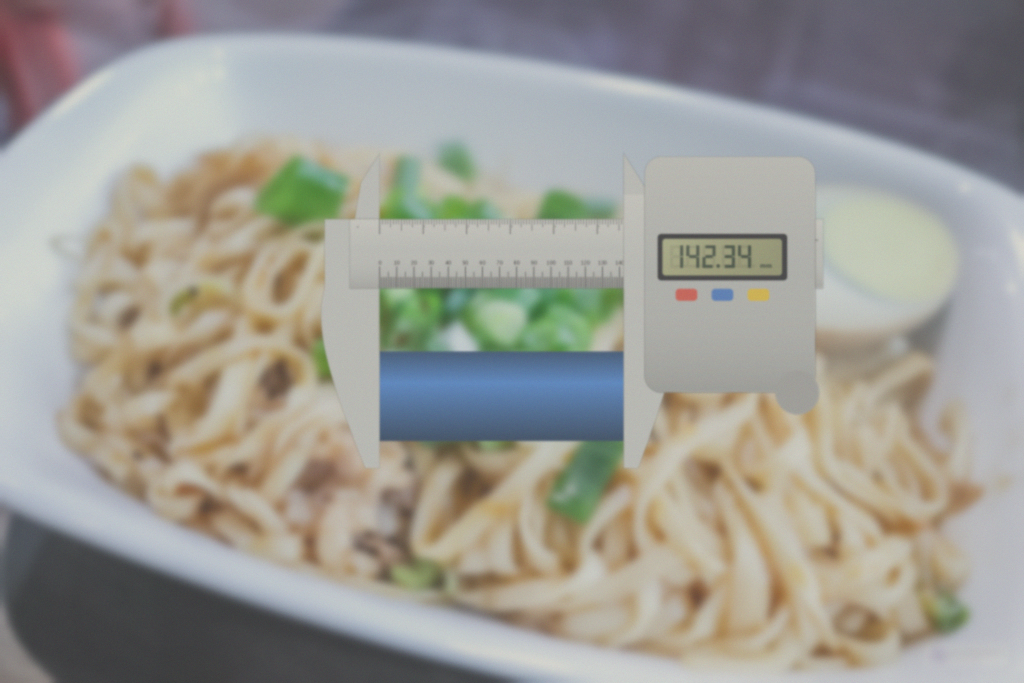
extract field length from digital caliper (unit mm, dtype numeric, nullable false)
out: 142.34 mm
